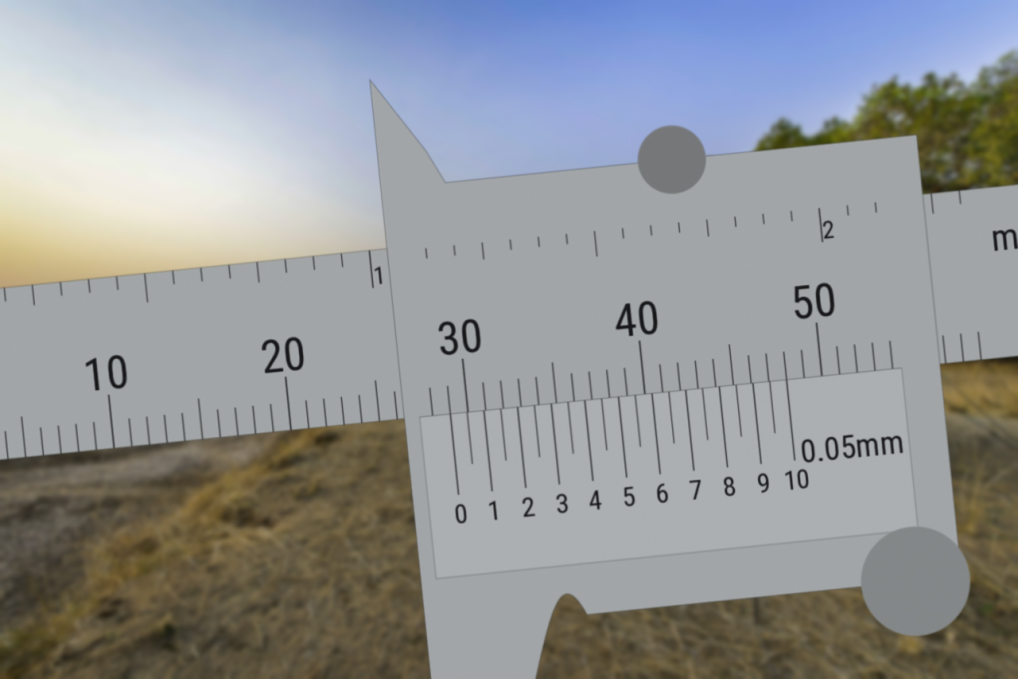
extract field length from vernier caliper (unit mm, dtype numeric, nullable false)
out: 29.0 mm
